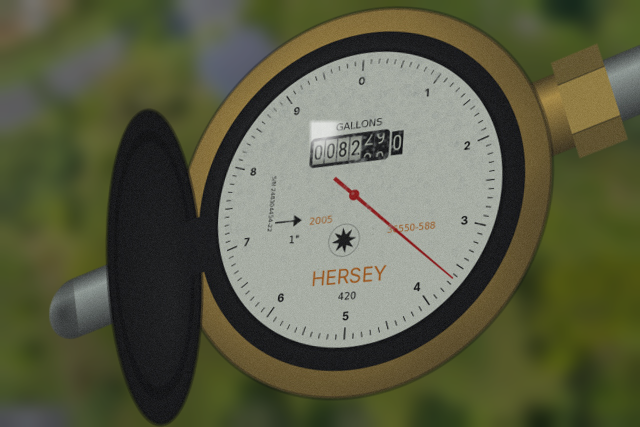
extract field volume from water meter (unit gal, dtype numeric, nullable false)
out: 82293.6 gal
